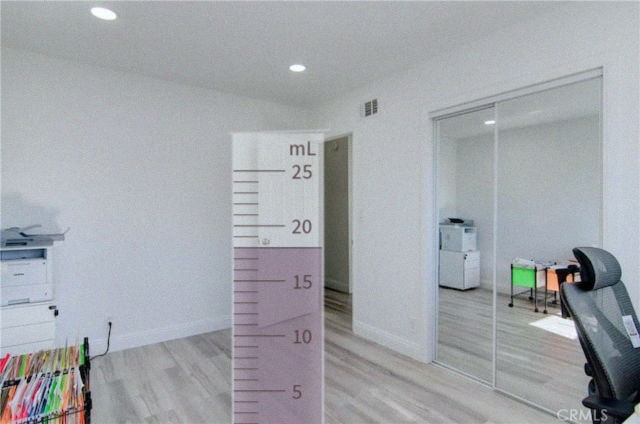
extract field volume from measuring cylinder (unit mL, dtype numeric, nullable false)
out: 18 mL
